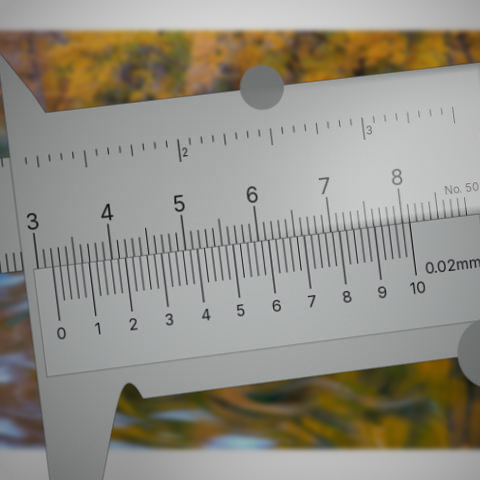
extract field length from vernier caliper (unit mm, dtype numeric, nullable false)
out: 32.0 mm
